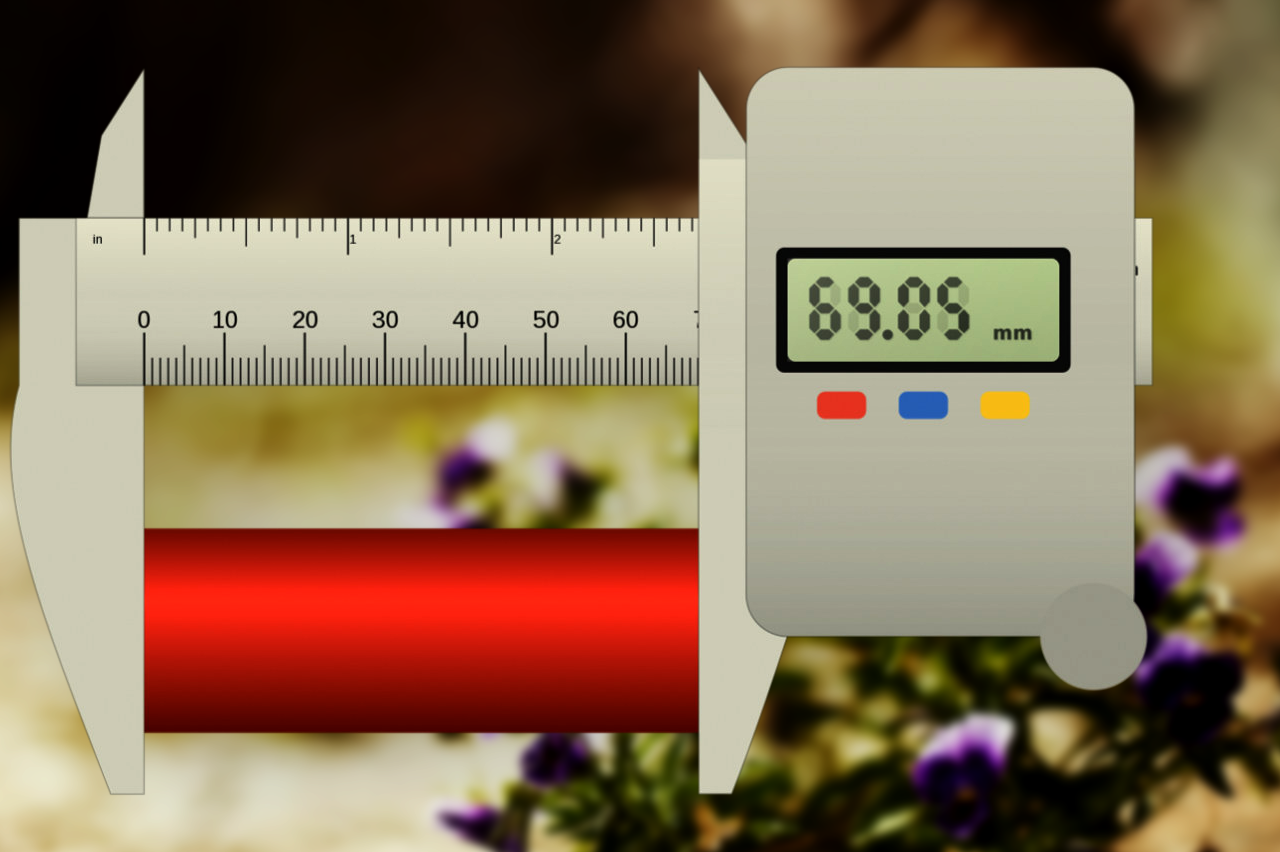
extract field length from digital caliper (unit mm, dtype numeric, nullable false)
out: 69.05 mm
